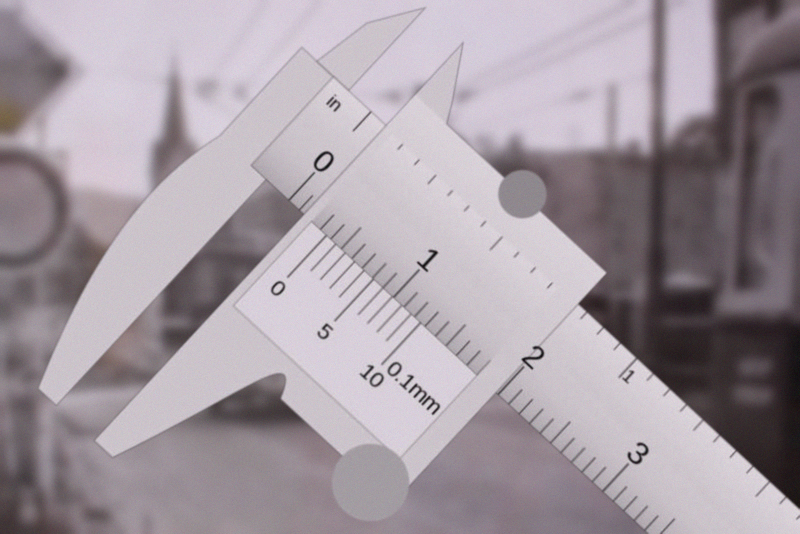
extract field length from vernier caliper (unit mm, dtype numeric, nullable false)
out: 3.6 mm
